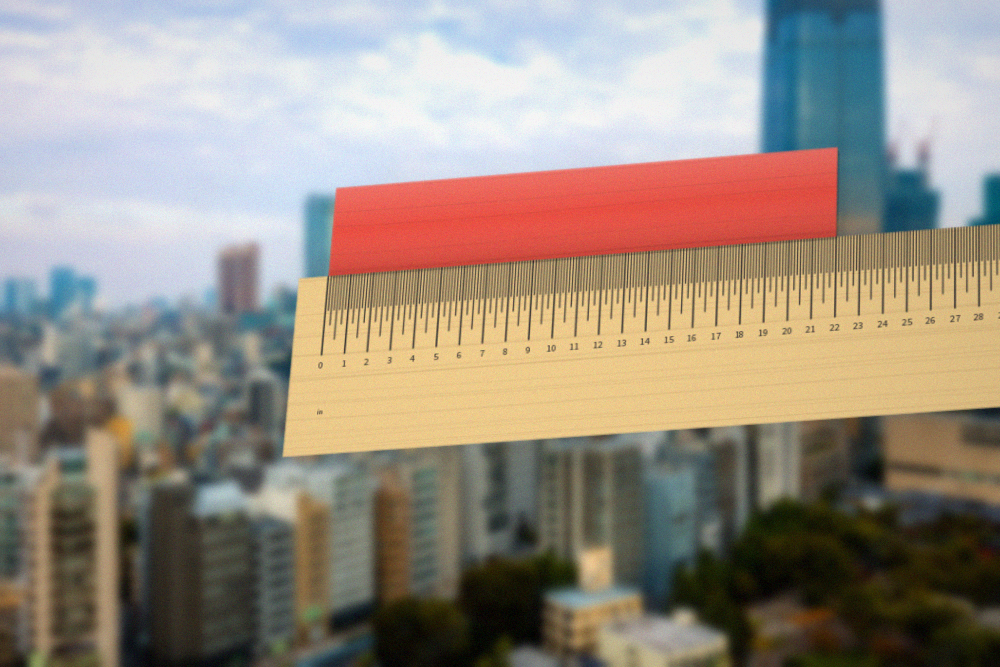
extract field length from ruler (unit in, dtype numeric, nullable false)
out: 22 in
